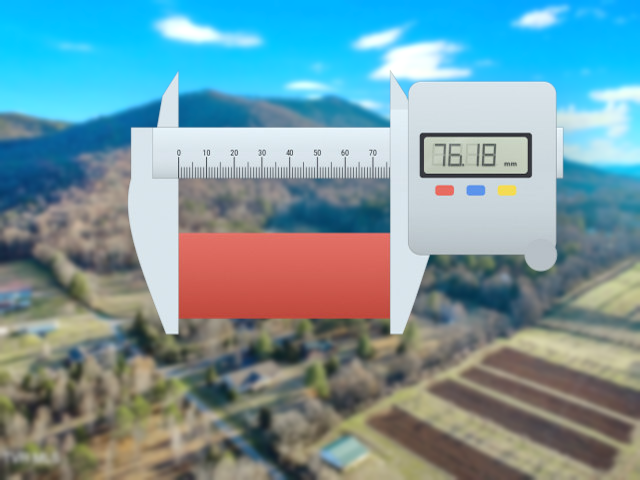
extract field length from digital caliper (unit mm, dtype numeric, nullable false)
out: 76.18 mm
